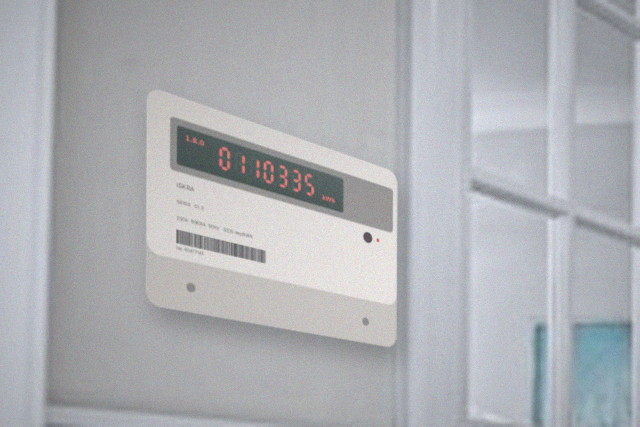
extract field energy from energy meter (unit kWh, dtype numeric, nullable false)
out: 110335 kWh
